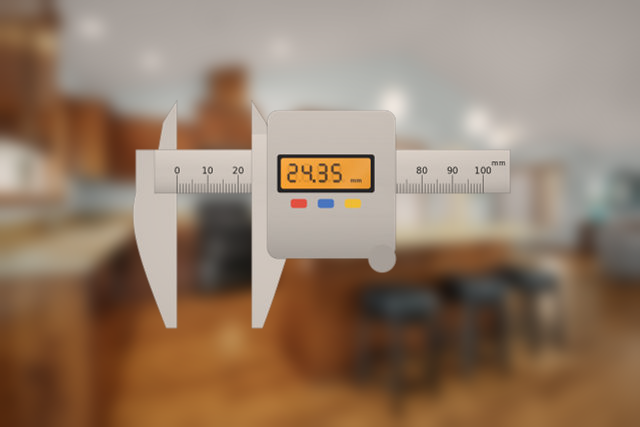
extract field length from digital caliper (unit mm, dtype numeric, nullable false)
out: 24.35 mm
